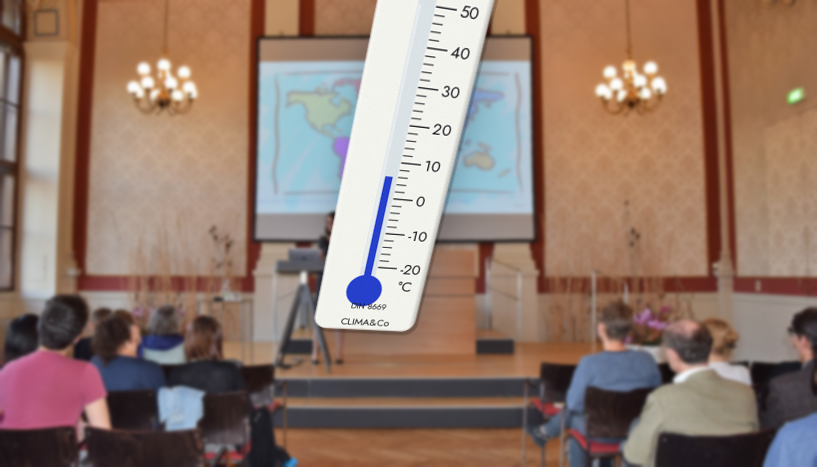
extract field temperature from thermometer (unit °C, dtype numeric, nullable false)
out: 6 °C
